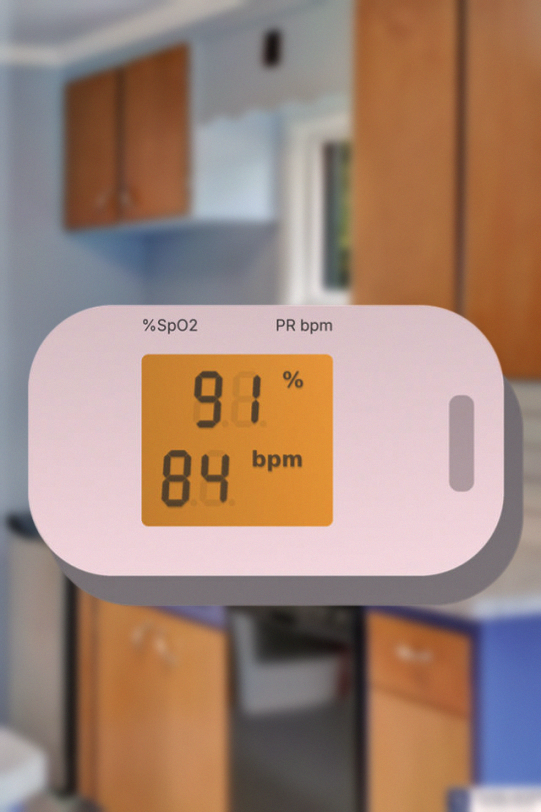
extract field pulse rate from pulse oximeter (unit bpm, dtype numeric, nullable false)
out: 84 bpm
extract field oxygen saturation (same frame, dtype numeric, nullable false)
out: 91 %
